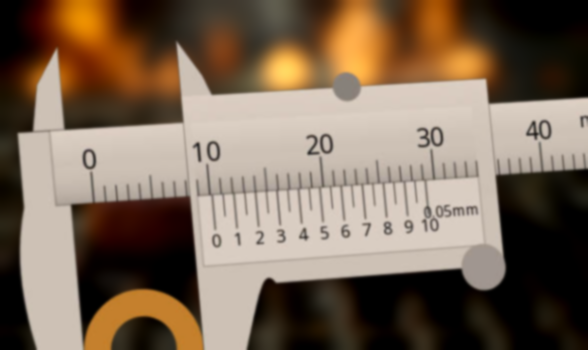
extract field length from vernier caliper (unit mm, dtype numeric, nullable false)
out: 10.2 mm
